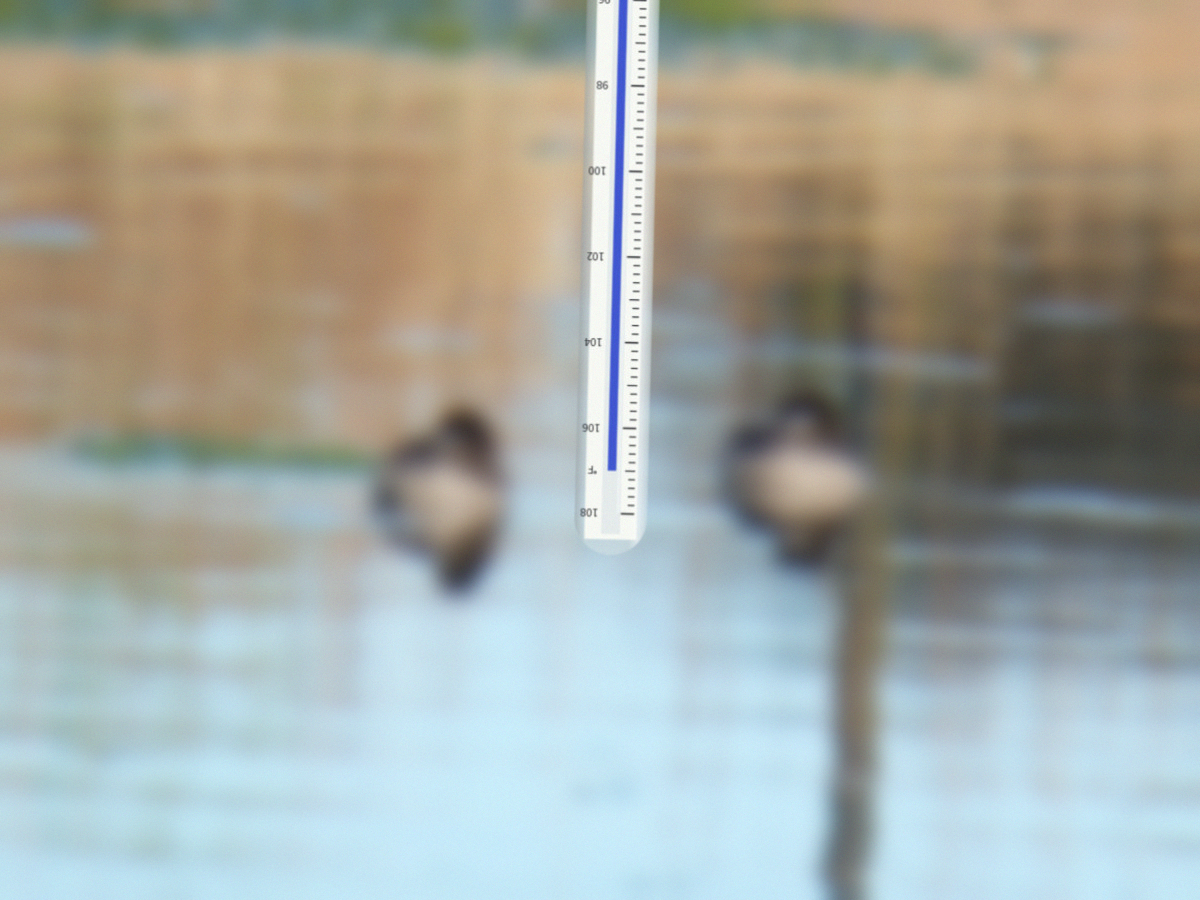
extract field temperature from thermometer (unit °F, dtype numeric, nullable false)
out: 107 °F
